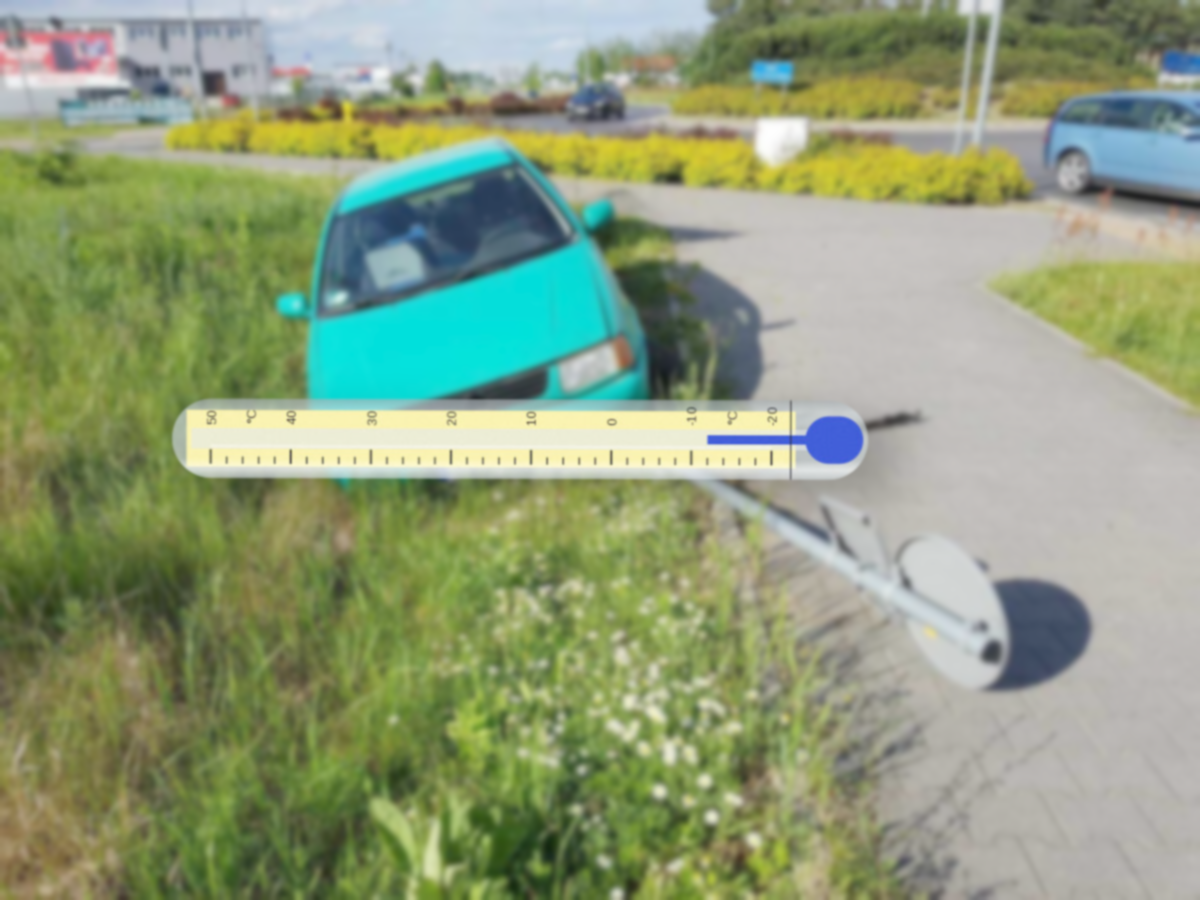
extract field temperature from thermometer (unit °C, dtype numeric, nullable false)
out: -12 °C
